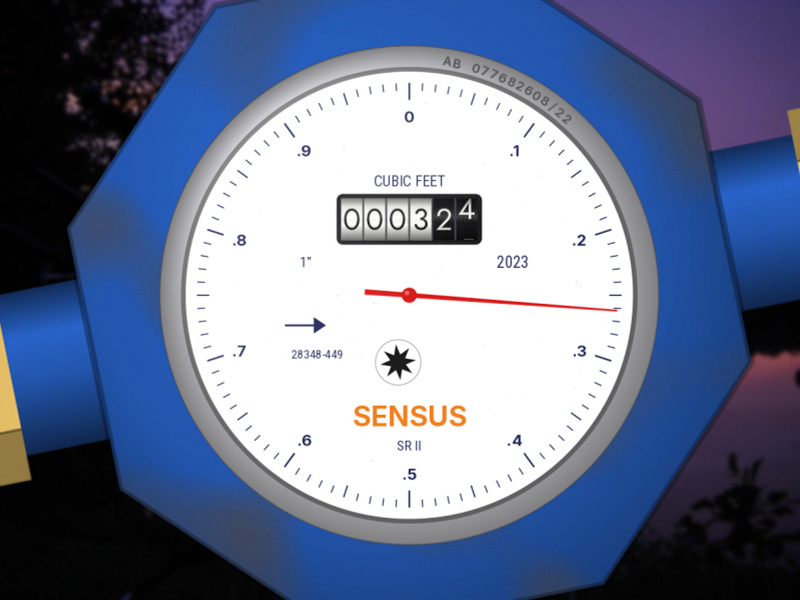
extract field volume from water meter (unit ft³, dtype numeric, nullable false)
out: 324.26 ft³
